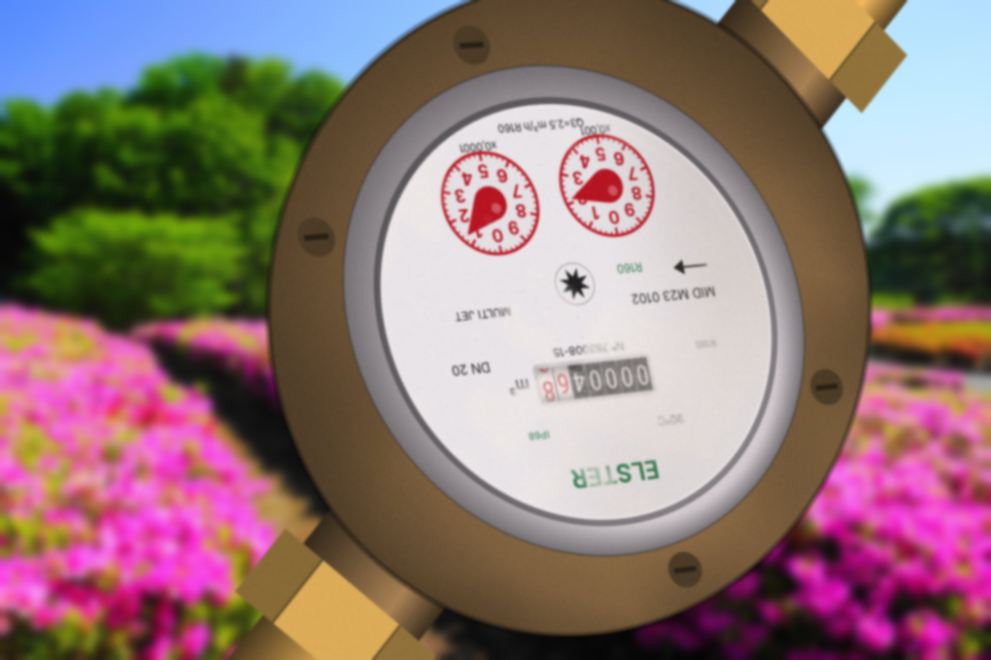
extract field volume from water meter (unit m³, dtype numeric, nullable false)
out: 4.6821 m³
